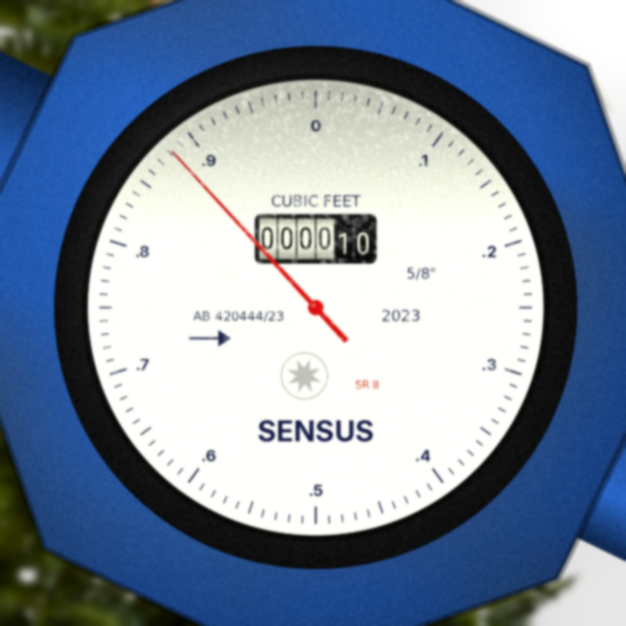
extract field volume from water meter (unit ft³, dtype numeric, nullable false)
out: 9.88 ft³
